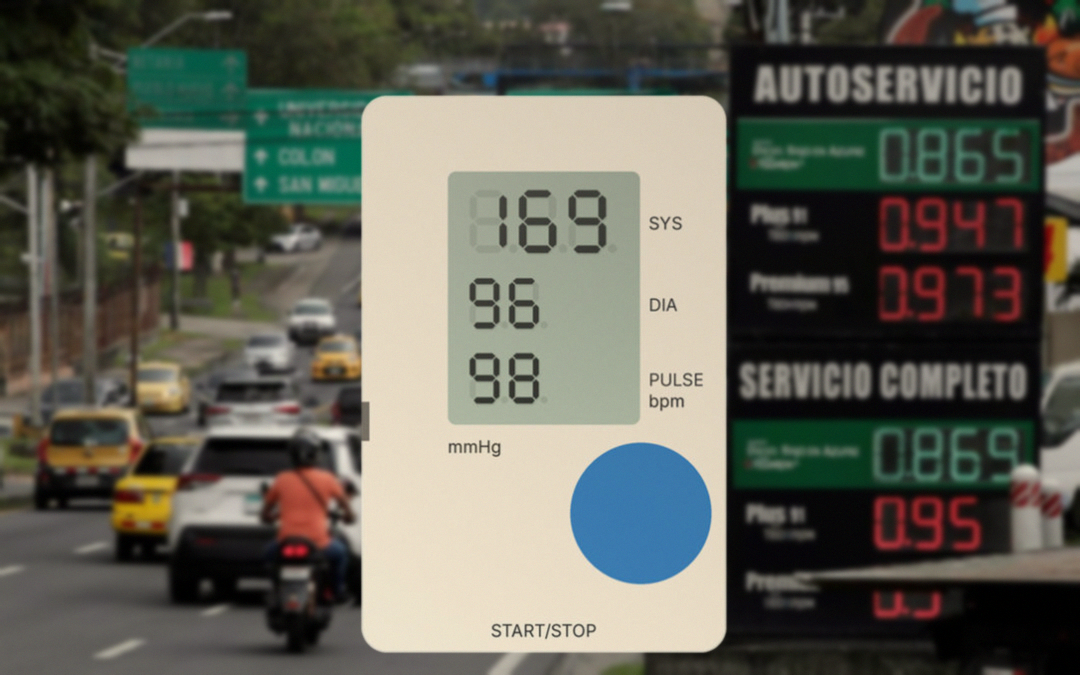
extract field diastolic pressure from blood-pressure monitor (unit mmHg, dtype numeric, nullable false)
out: 96 mmHg
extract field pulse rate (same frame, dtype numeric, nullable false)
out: 98 bpm
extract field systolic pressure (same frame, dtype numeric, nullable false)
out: 169 mmHg
